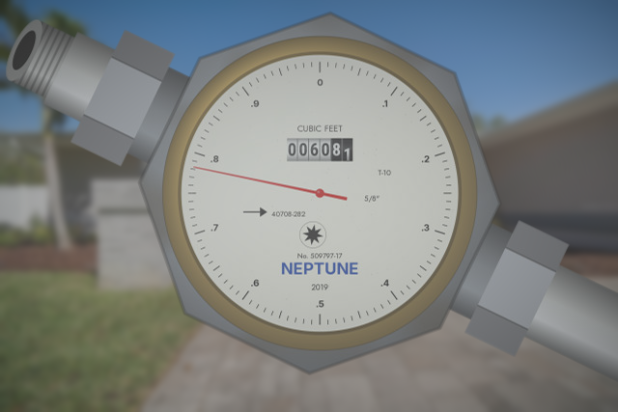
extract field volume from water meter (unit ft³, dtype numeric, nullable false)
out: 6080.78 ft³
